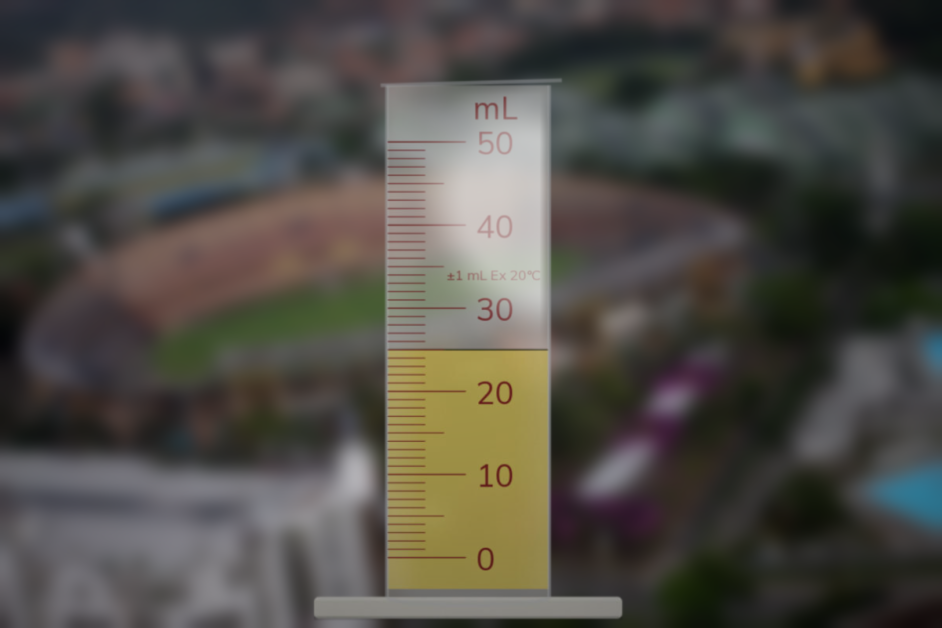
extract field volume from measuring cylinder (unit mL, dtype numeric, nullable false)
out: 25 mL
